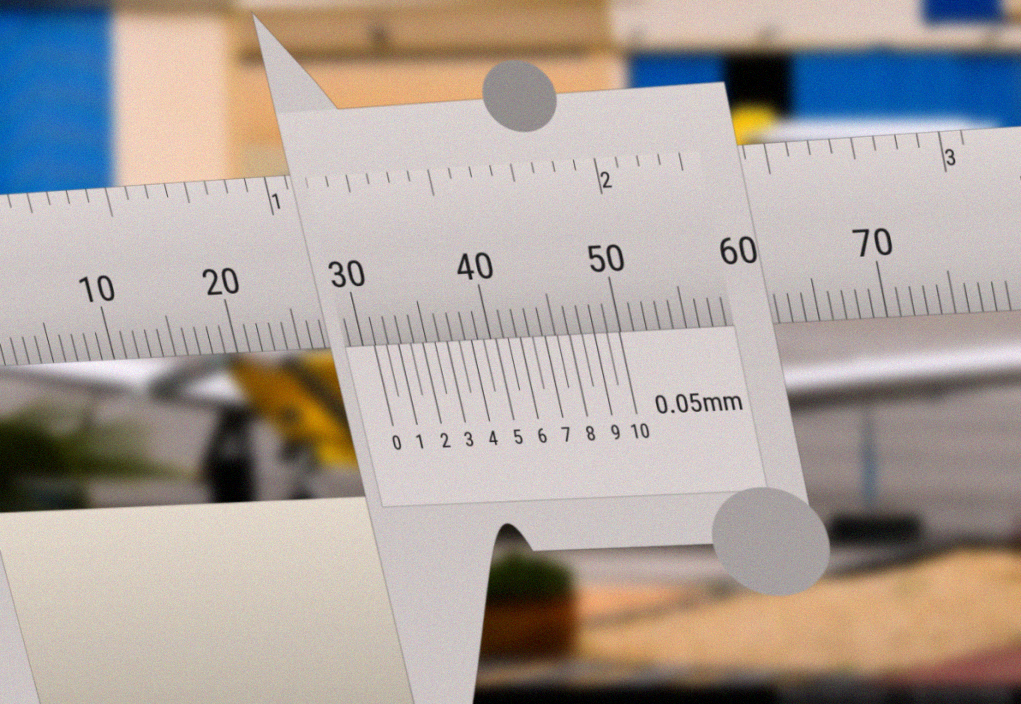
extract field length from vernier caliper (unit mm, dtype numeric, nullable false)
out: 30.9 mm
